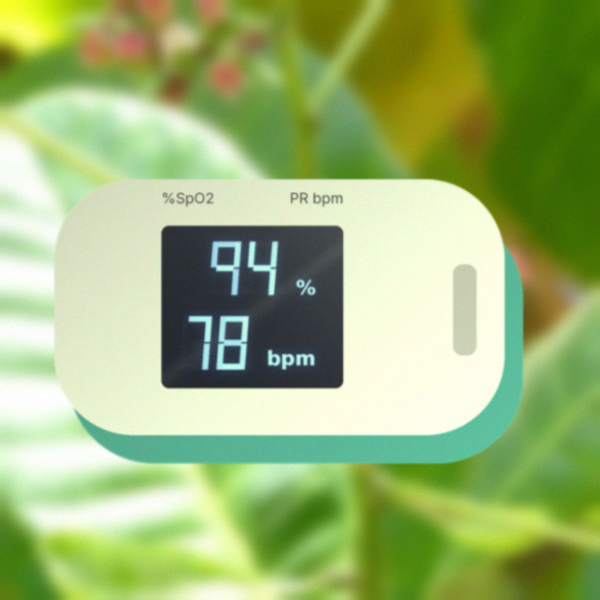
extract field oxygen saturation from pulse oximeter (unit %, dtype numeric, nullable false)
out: 94 %
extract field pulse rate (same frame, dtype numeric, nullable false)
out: 78 bpm
